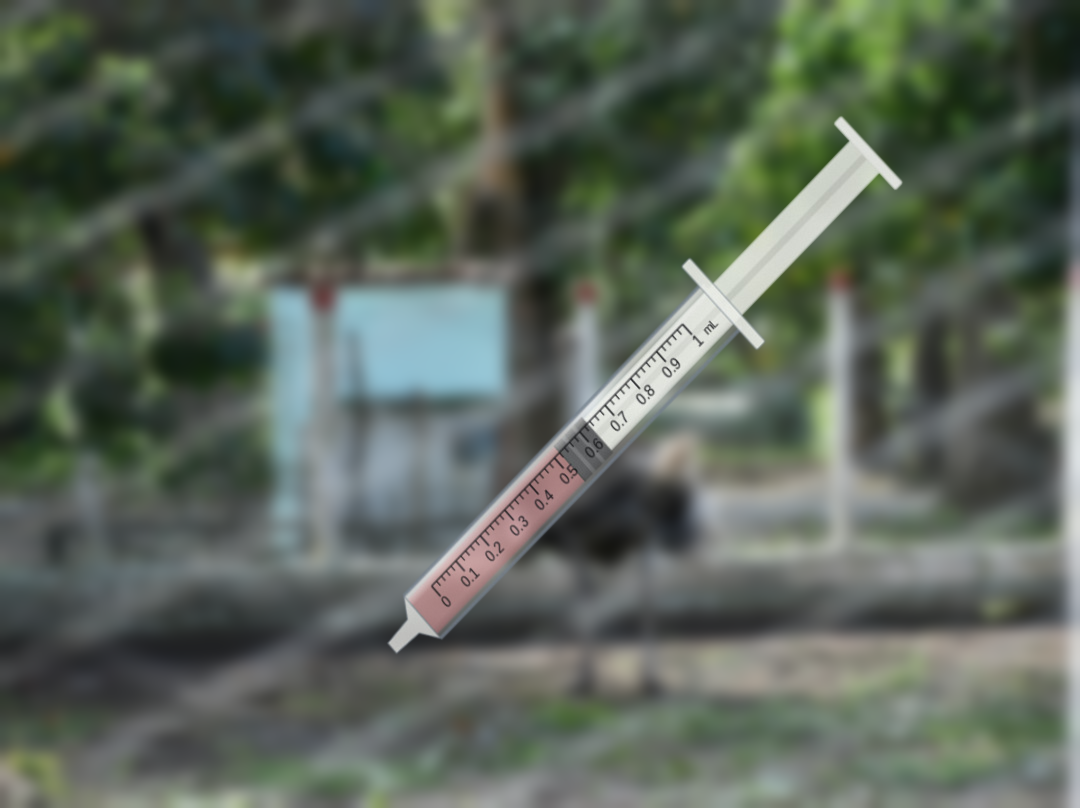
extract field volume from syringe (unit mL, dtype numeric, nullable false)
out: 0.52 mL
